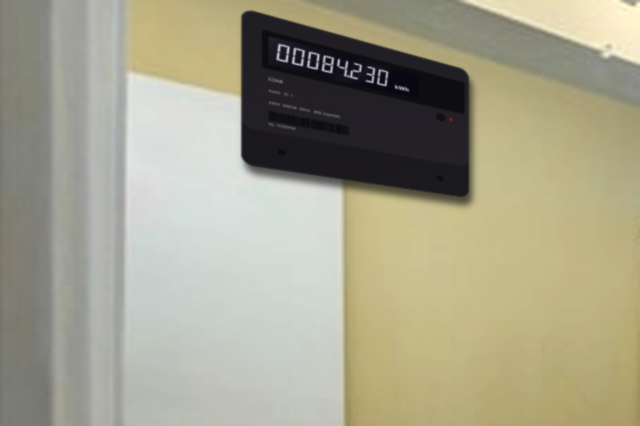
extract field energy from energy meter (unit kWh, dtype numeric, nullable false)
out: 84.230 kWh
